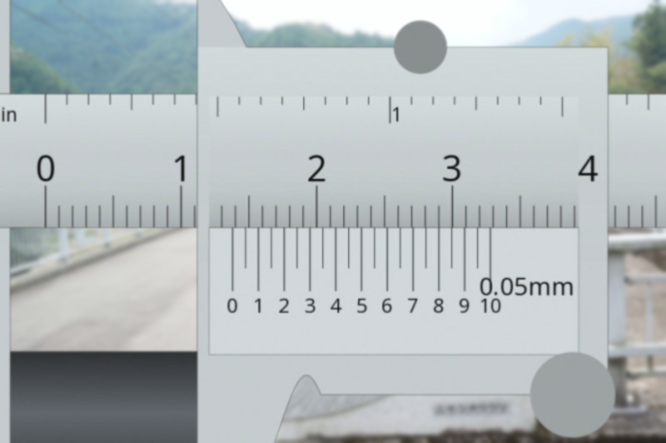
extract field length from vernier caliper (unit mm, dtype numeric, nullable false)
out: 13.8 mm
